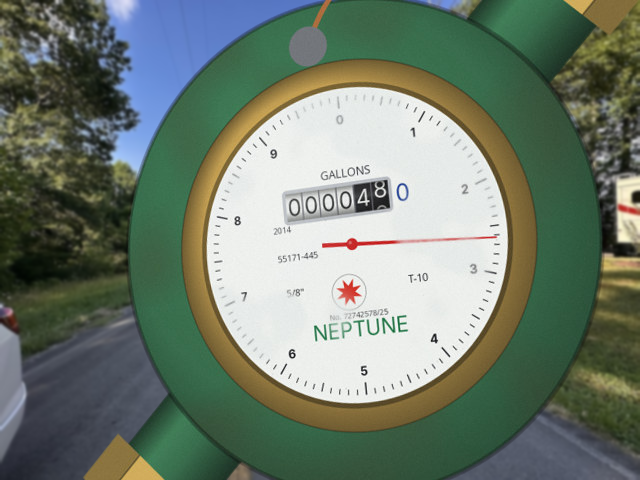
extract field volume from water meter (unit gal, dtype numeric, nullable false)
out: 482.6 gal
